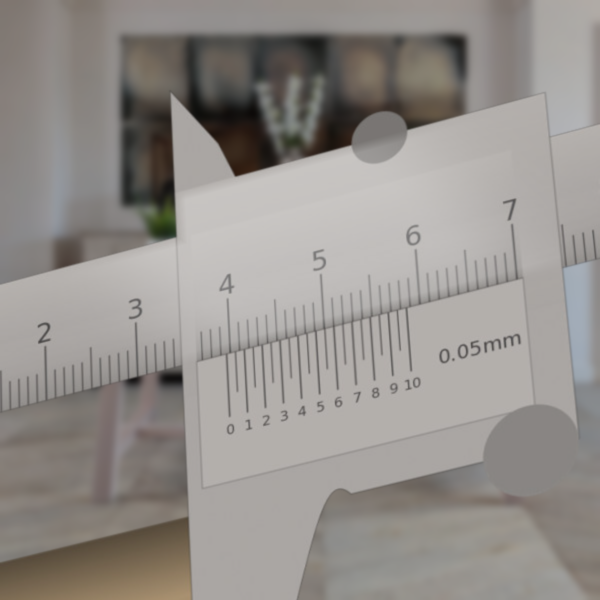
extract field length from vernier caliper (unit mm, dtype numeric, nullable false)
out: 39.6 mm
